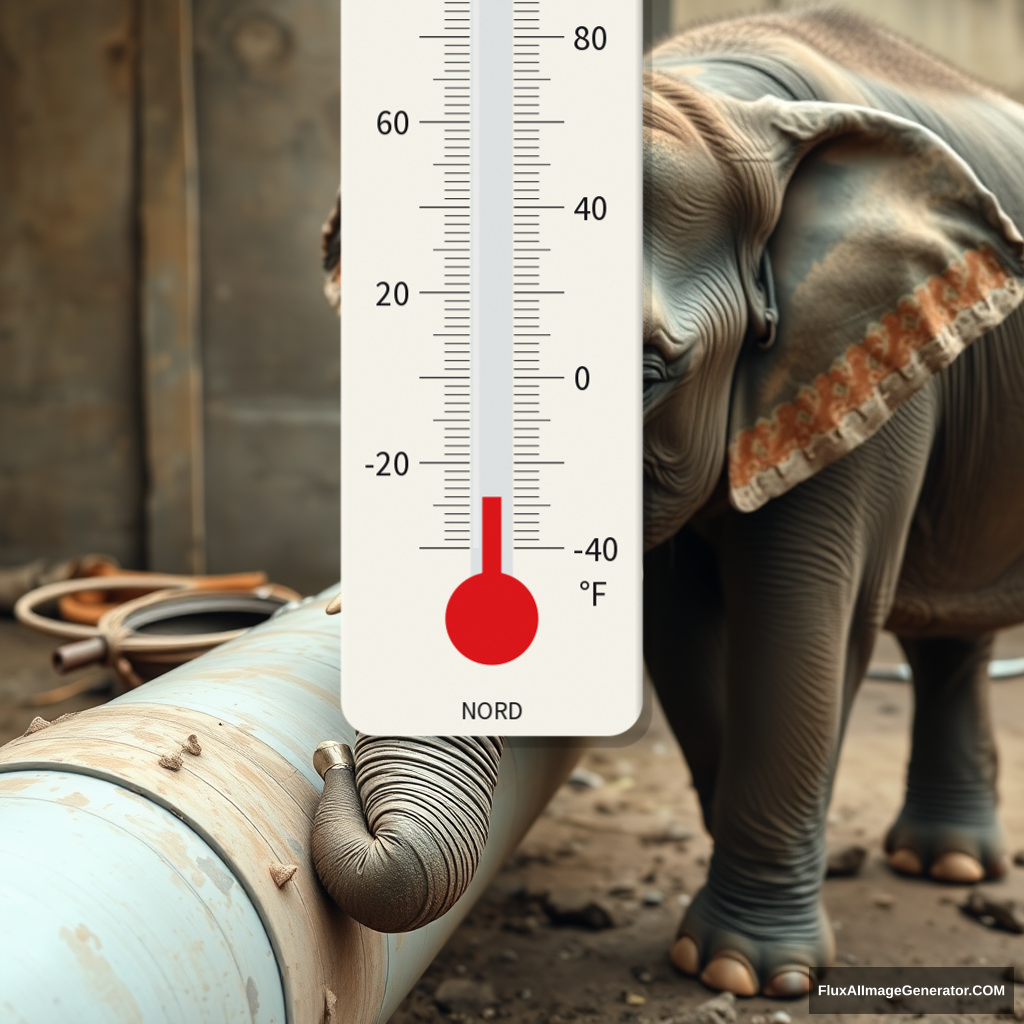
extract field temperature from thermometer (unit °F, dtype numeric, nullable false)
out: -28 °F
